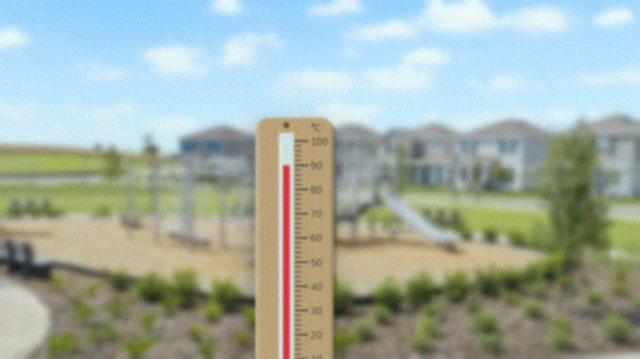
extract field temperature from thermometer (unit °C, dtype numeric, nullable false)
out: 90 °C
